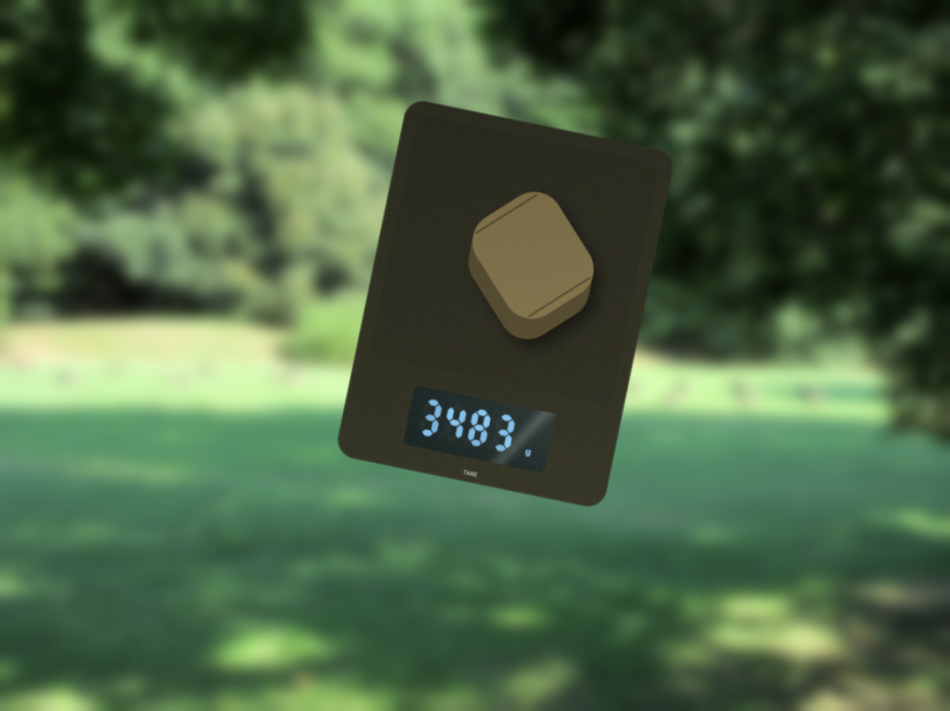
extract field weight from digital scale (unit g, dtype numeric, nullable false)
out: 3483 g
